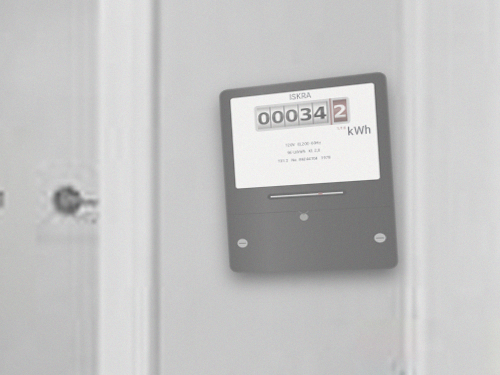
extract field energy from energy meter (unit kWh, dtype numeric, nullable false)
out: 34.2 kWh
